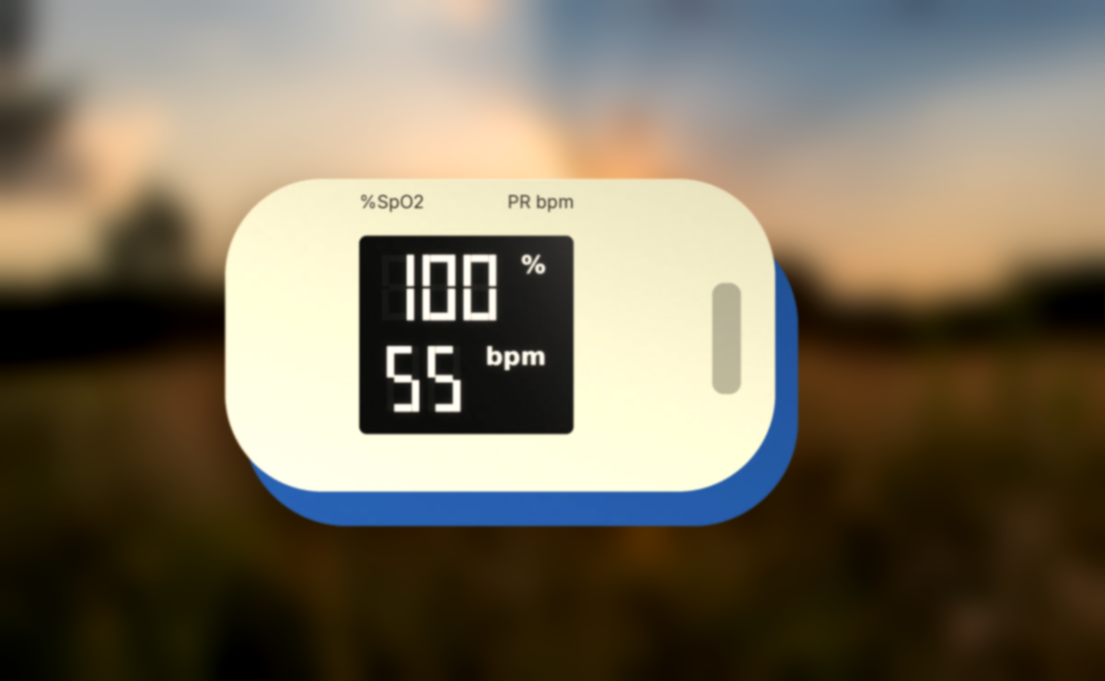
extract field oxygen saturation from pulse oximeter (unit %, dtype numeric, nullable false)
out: 100 %
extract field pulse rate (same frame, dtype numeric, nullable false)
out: 55 bpm
